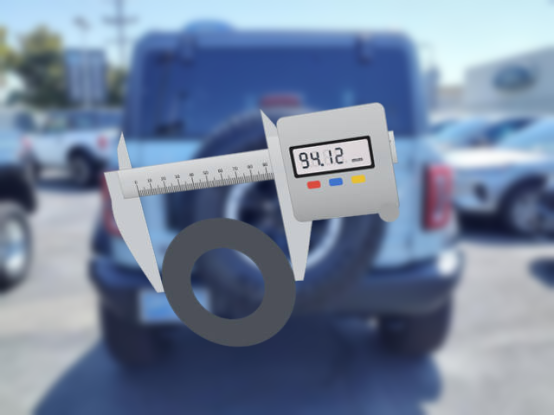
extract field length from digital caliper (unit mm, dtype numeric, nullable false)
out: 94.12 mm
